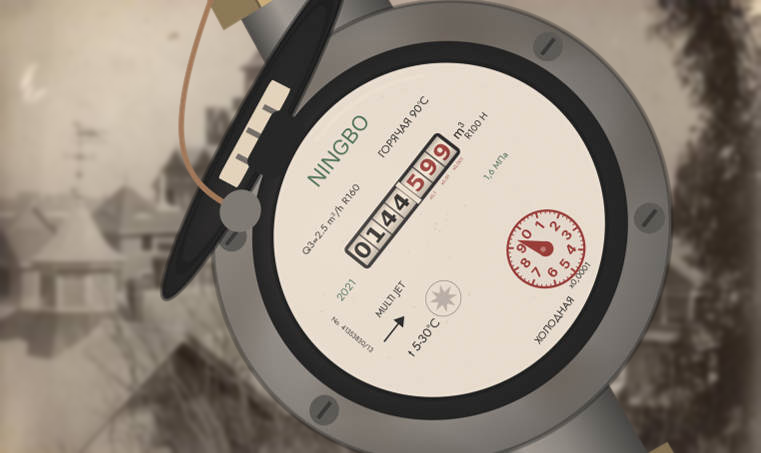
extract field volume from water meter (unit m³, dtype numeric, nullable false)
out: 144.5989 m³
